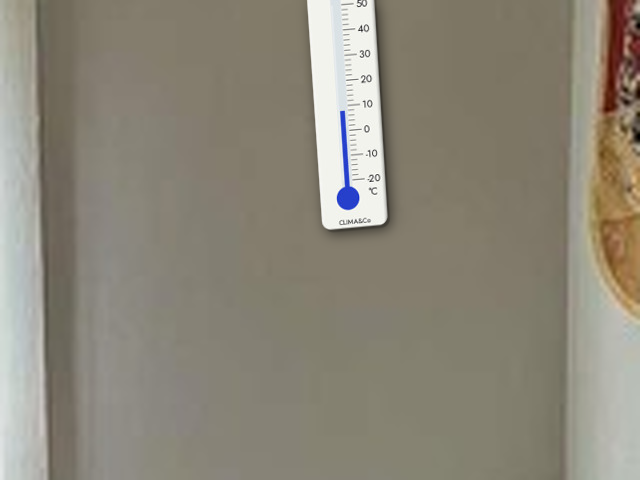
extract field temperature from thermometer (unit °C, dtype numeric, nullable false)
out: 8 °C
